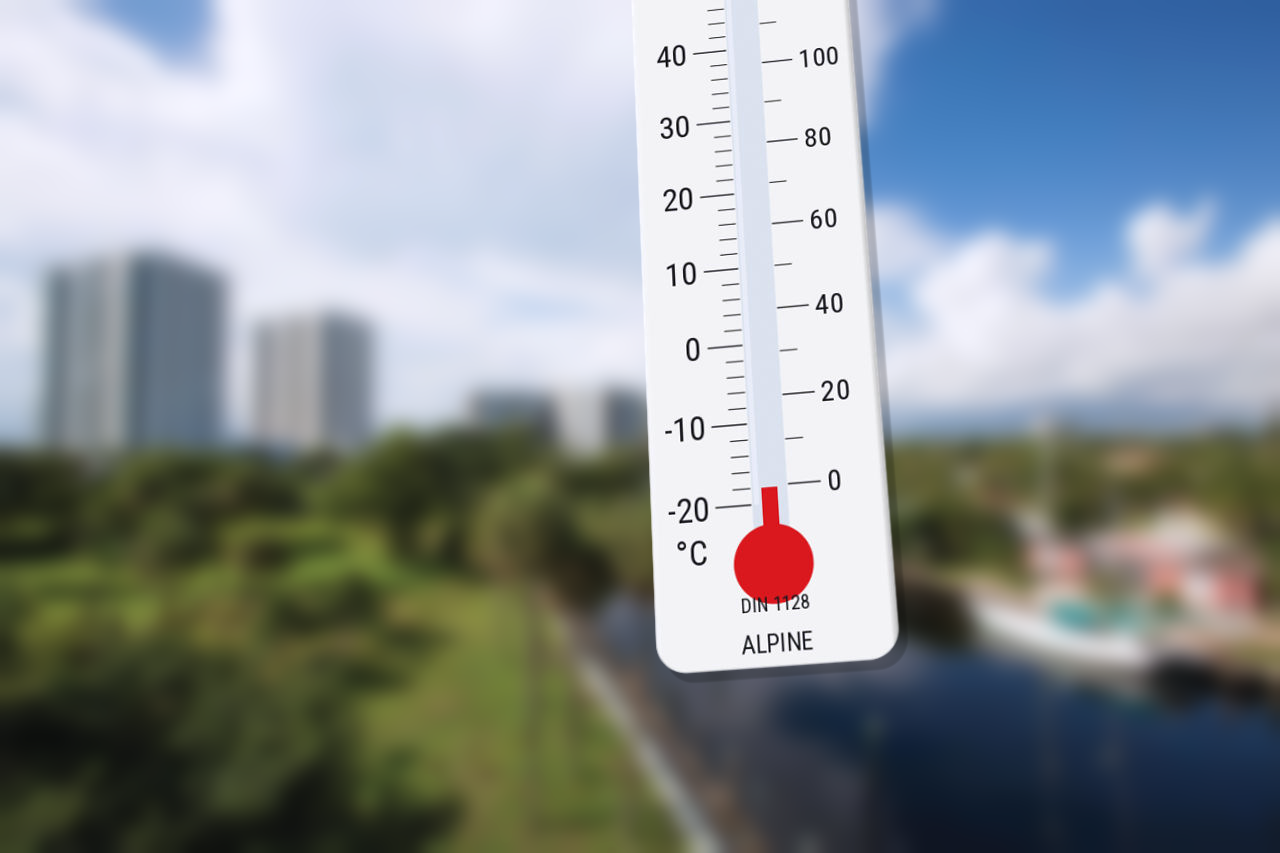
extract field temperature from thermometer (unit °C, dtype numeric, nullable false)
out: -18 °C
